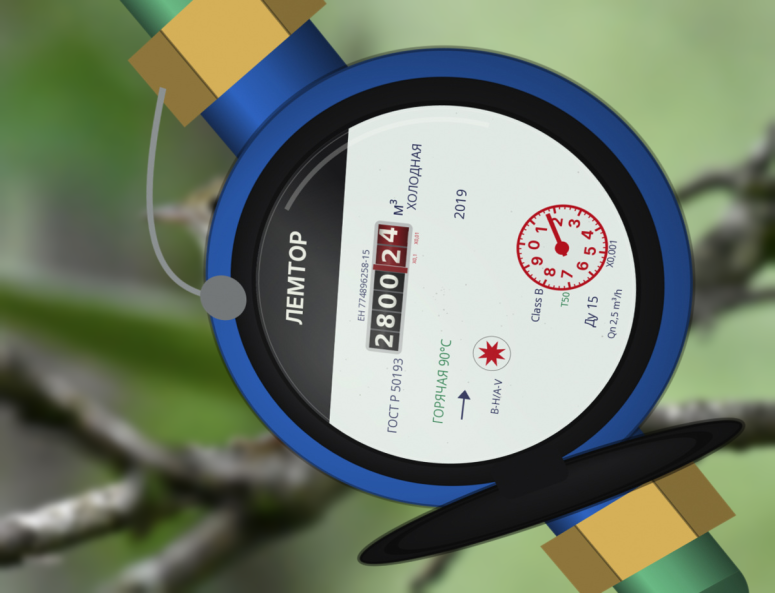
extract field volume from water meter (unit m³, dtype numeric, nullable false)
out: 2800.241 m³
